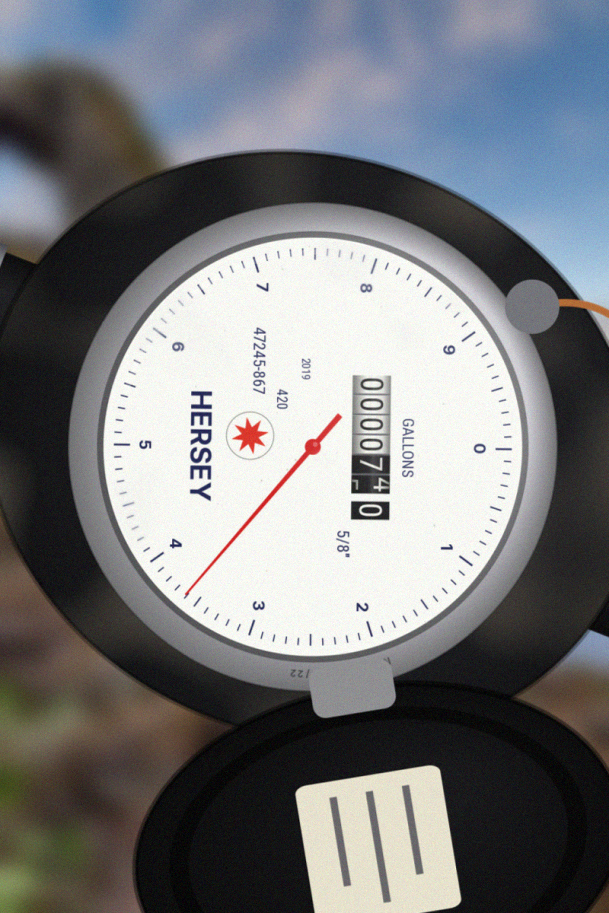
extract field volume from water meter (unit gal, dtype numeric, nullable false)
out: 743.6 gal
